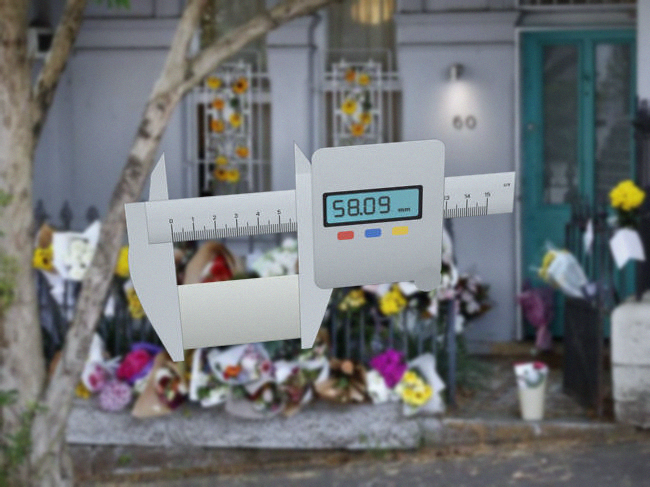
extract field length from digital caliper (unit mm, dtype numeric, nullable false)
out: 58.09 mm
